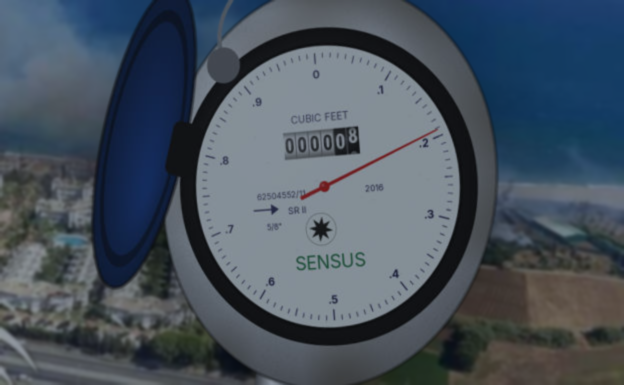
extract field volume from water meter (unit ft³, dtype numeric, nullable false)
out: 8.19 ft³
